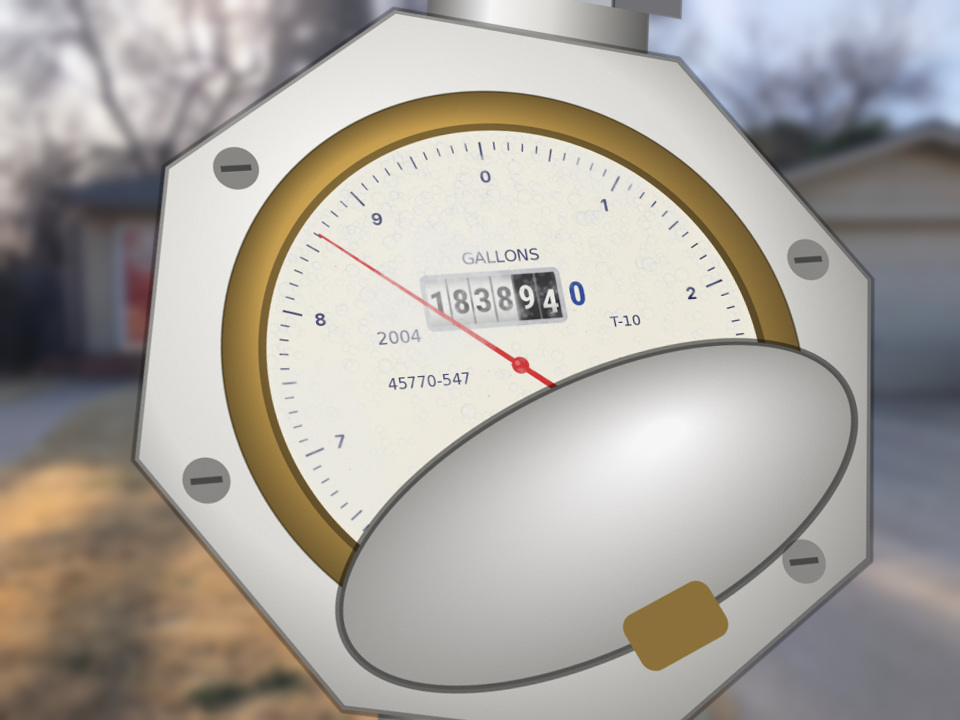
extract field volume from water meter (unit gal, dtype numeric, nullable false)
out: 1838938.6 gal
